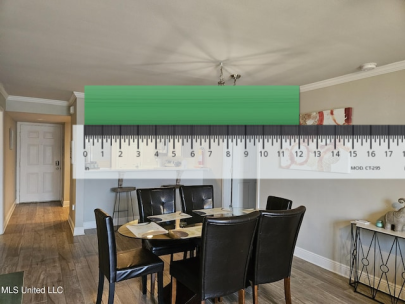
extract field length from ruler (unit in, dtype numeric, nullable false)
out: 12 in
